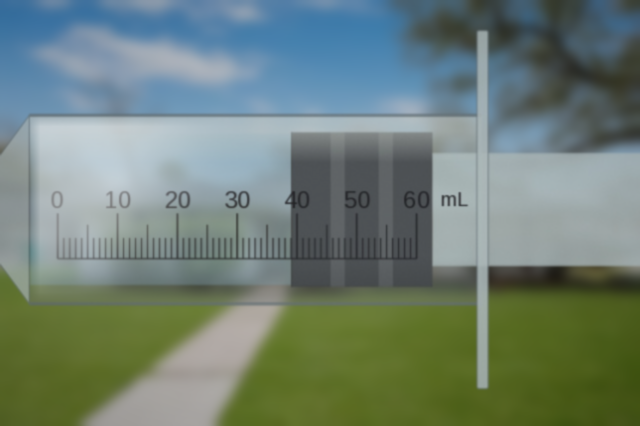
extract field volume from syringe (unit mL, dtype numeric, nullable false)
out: 39 mL
